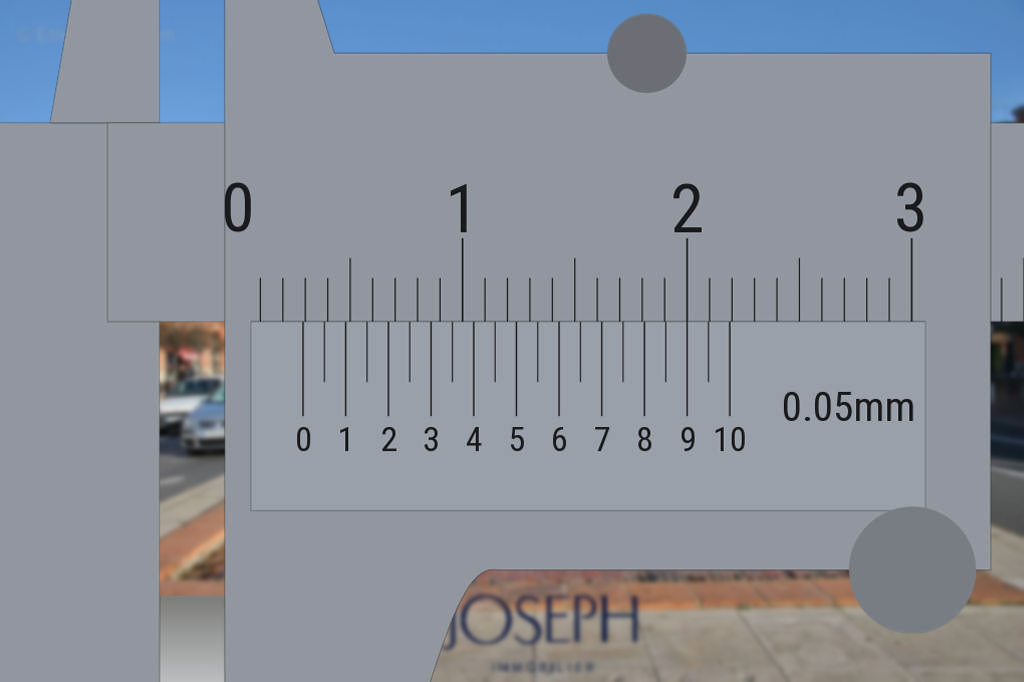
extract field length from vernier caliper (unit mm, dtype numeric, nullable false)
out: 2.90 mm
